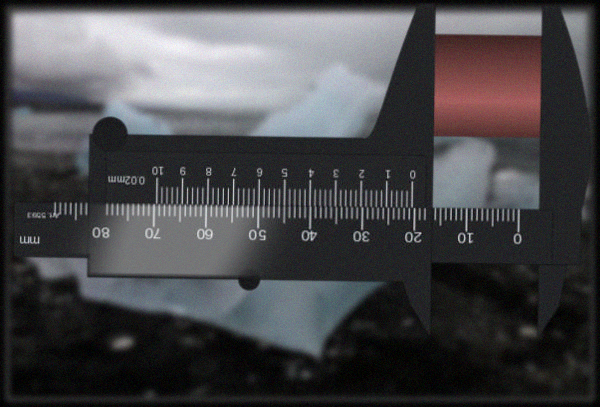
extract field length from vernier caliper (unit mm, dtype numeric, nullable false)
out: 20.5 mm
